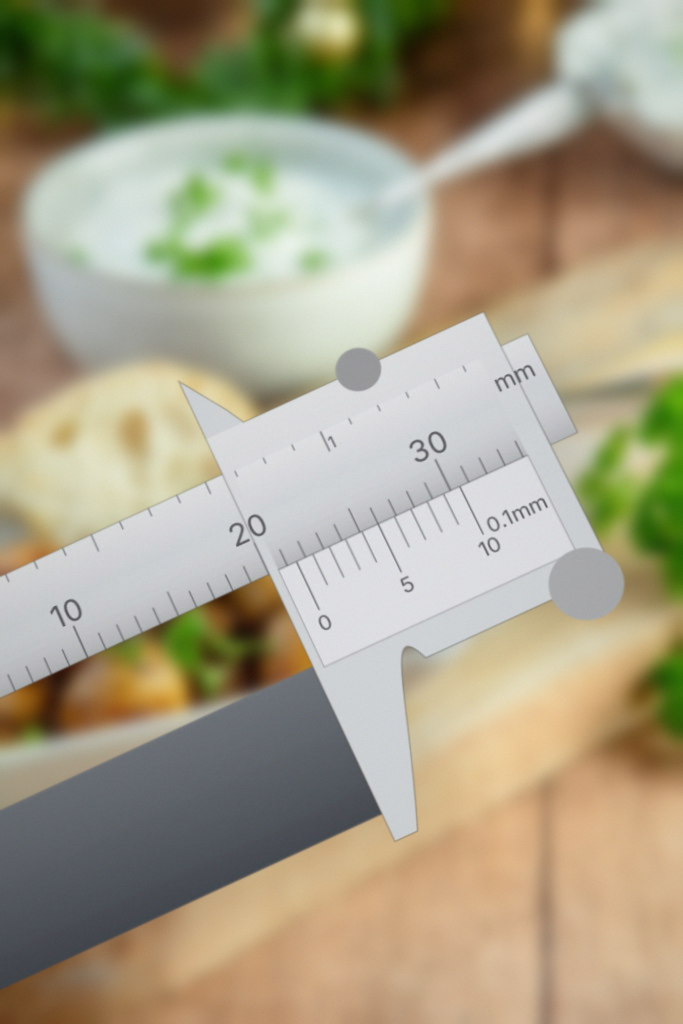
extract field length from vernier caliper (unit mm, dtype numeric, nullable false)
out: 21.5 mm
